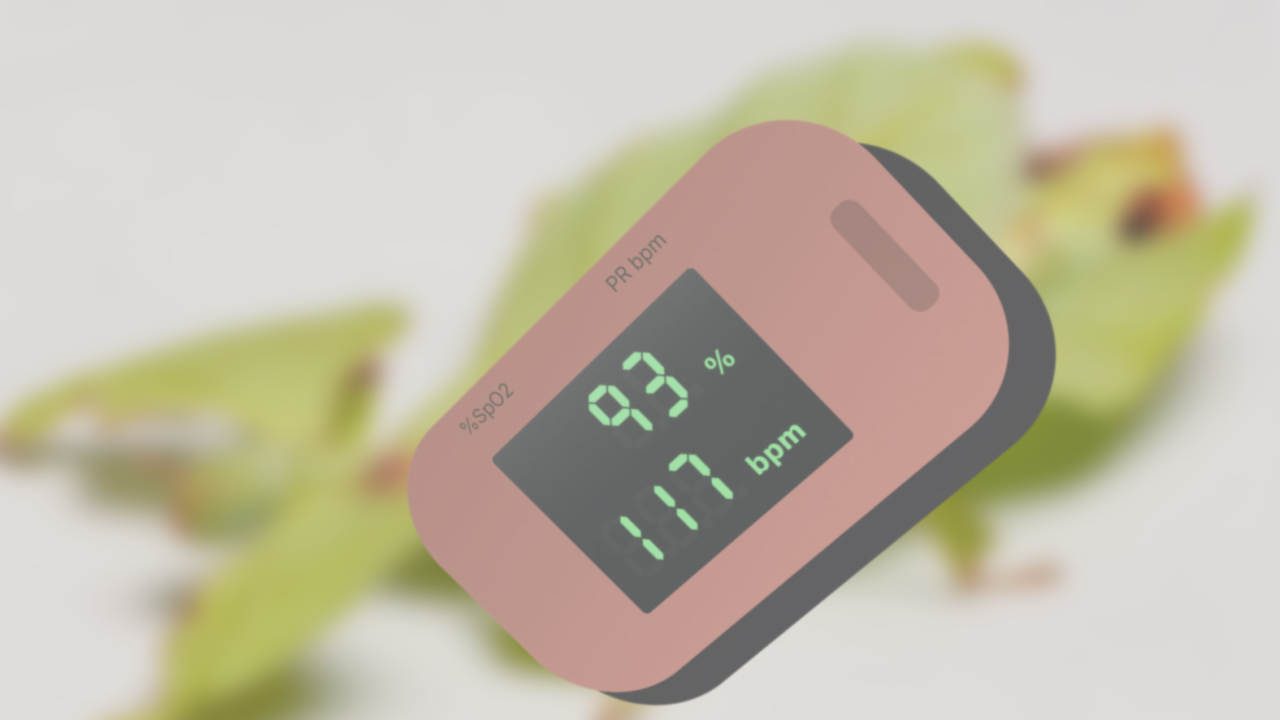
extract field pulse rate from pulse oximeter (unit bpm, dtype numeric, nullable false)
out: 117 bpm
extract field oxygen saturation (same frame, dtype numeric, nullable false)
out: 93 %
